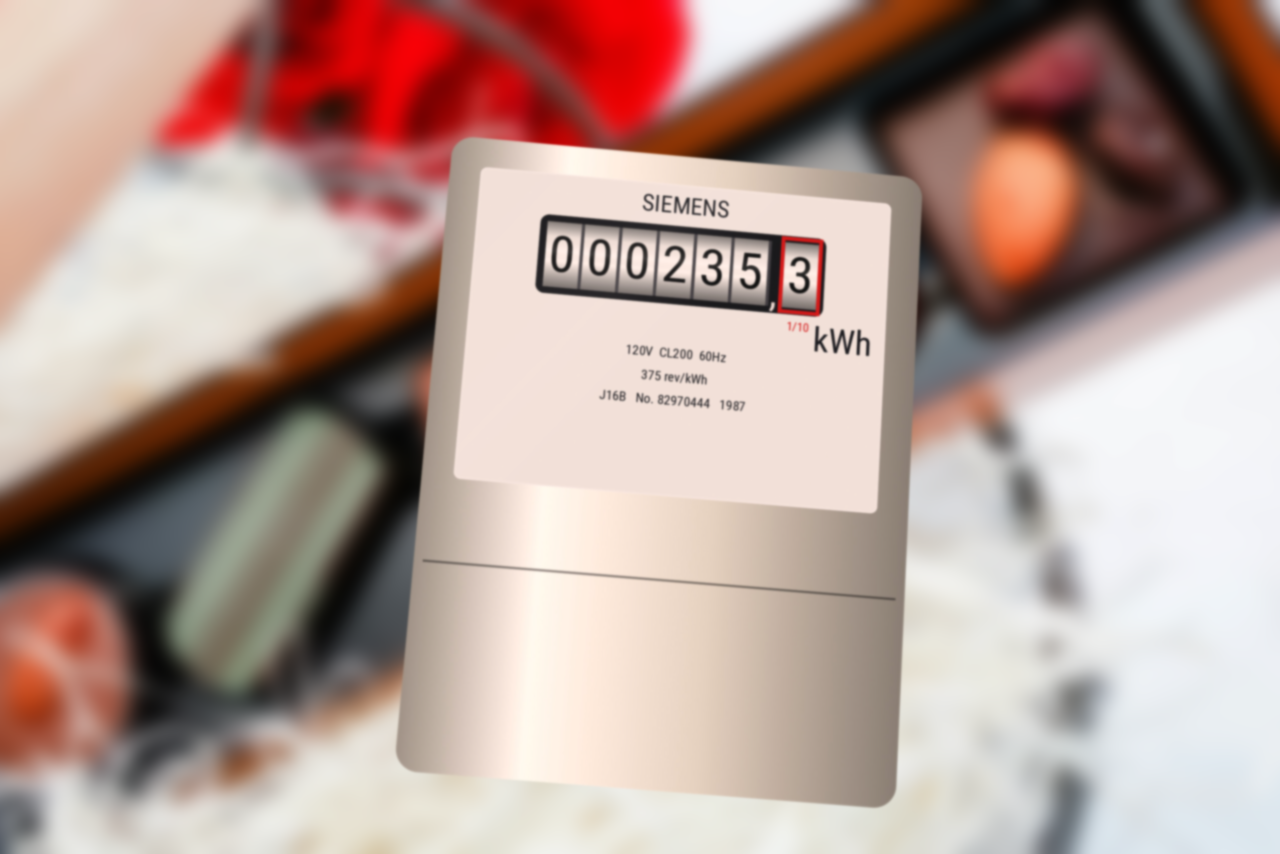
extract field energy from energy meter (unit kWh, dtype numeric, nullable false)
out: 235.3 kWh
